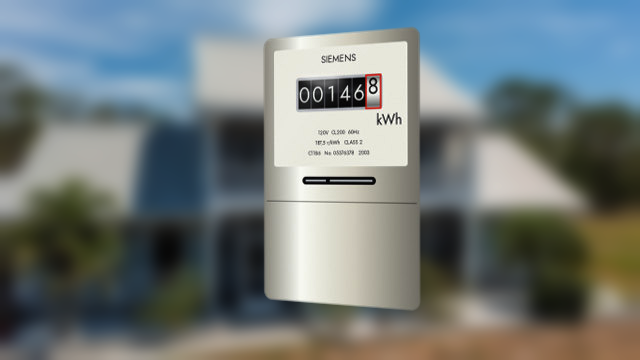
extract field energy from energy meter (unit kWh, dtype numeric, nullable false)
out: 146.8 kWh
